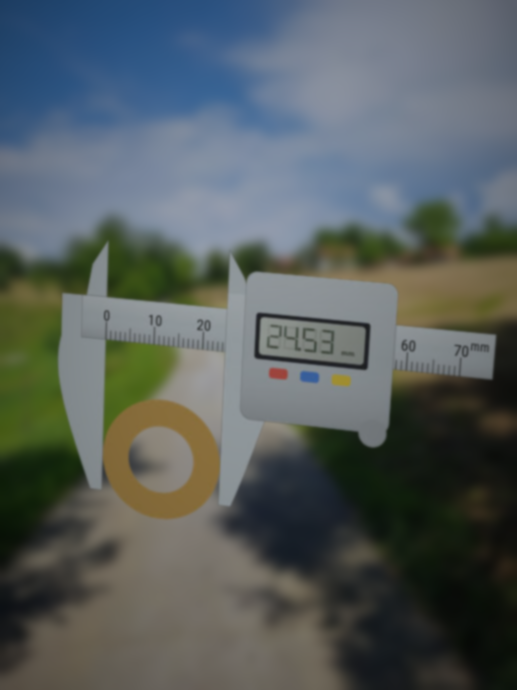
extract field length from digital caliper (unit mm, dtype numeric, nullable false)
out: 24.53 mm
